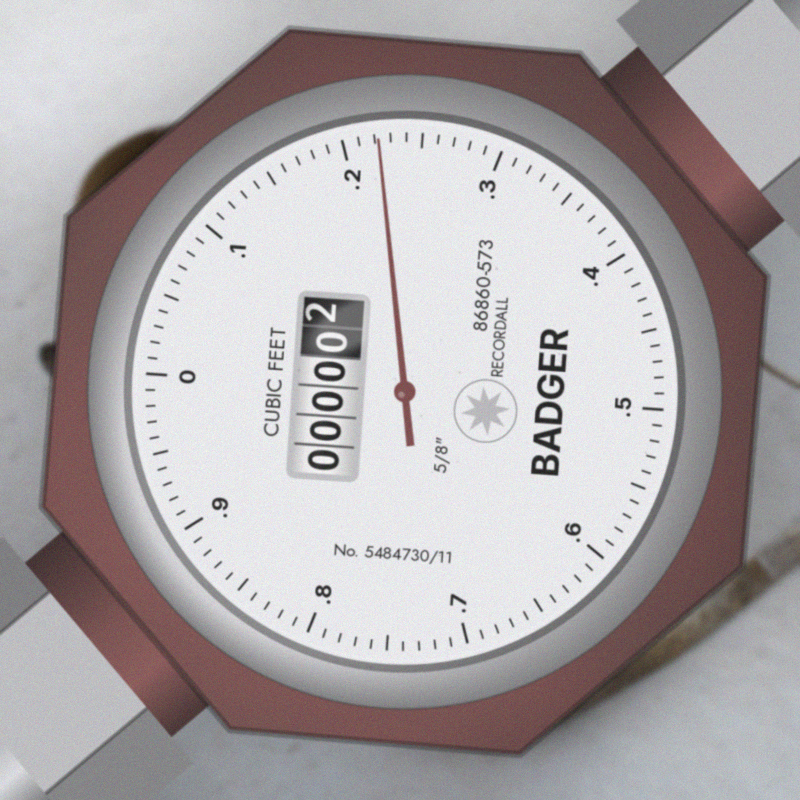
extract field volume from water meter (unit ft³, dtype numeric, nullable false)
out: 2.22 ft³
